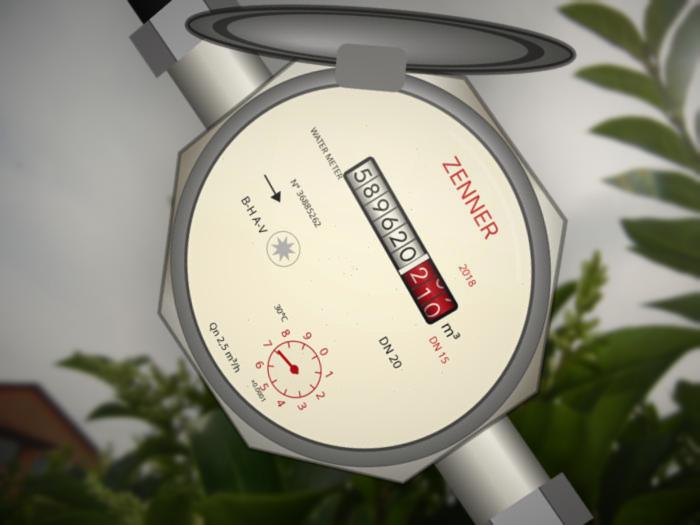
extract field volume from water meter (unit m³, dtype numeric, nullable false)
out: 589620.2097 m³
